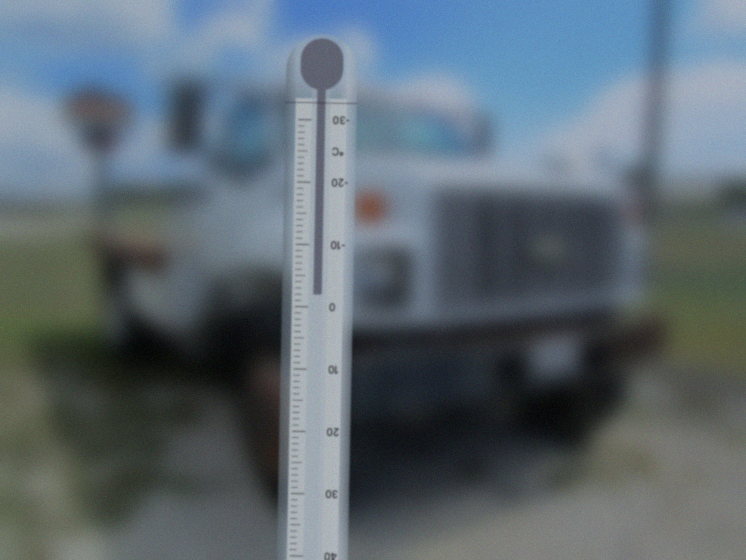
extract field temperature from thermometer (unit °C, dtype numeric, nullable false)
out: -2 °C
